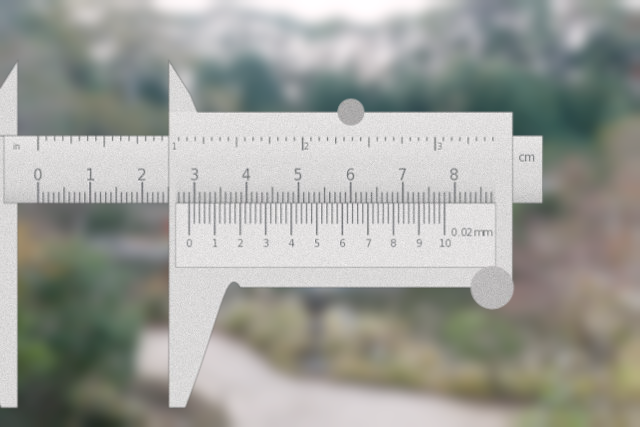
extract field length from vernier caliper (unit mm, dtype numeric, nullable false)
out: 29.0 mm
